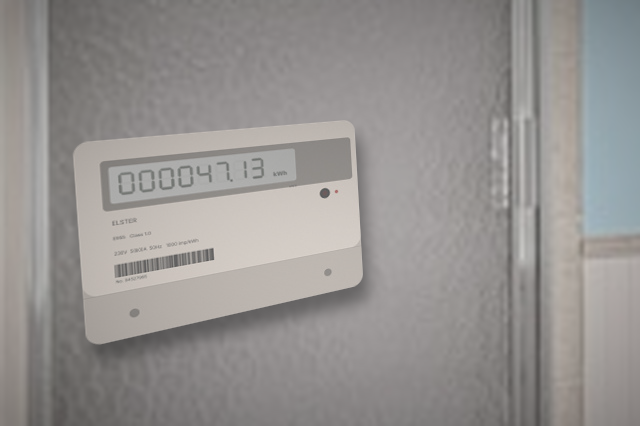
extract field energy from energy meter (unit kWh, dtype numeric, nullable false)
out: 47.13 kWh
